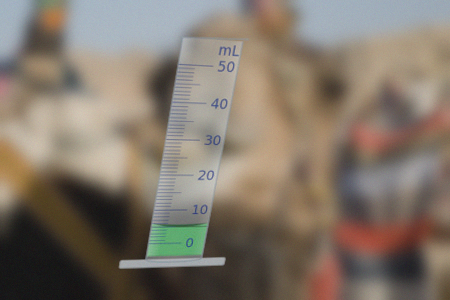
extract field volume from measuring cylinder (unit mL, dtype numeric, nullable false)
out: 5 mL
